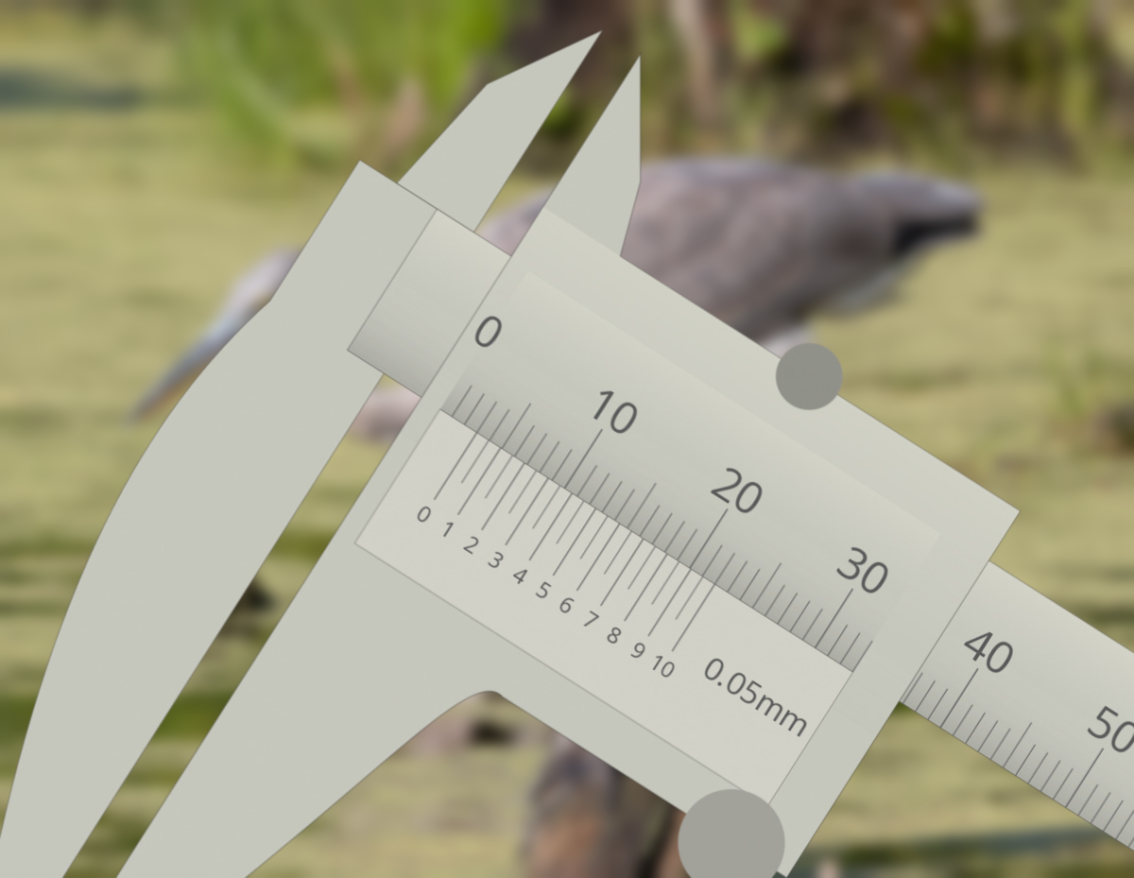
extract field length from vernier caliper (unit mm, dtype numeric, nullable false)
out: 3.0 mm
